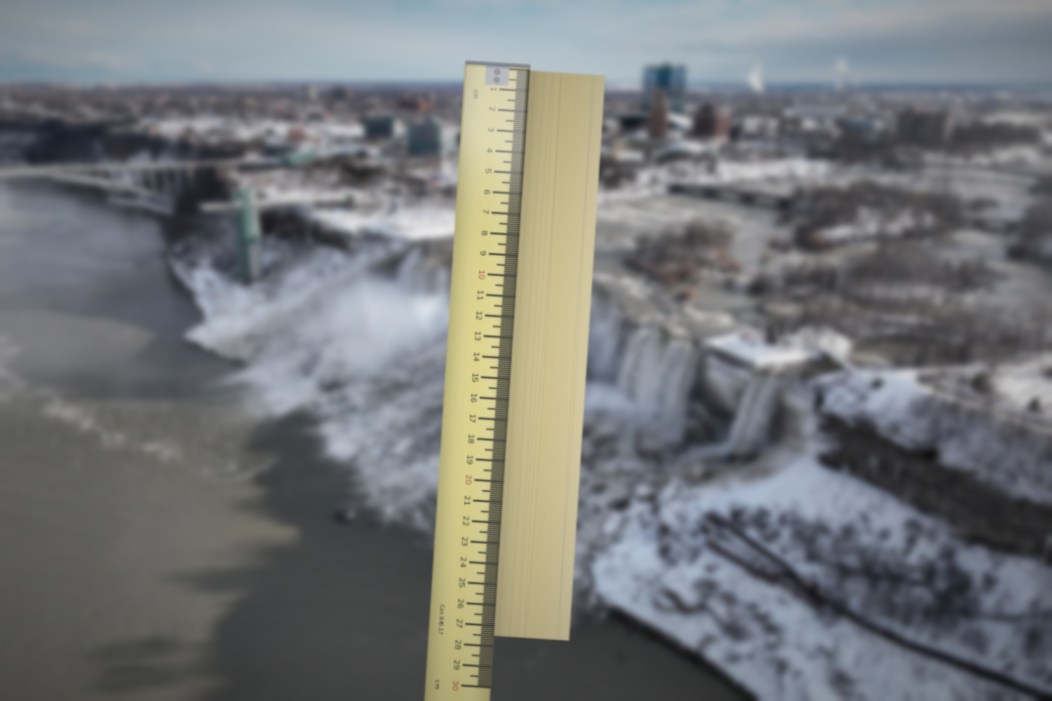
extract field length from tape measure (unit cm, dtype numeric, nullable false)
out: 27.5 cm
